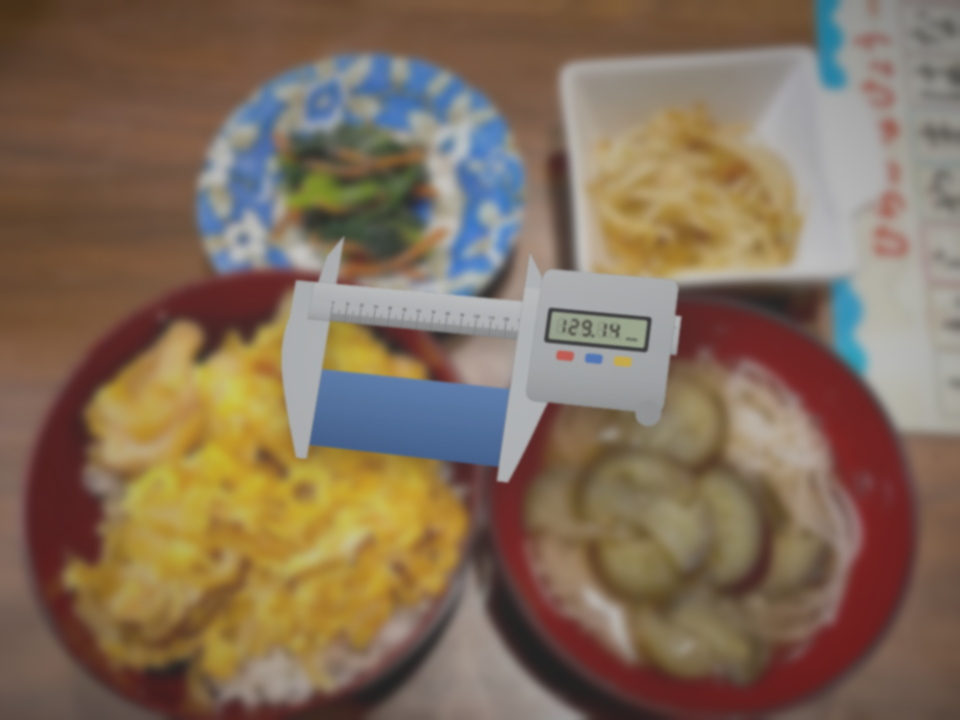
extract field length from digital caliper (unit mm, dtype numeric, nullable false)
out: 129.14 mm
